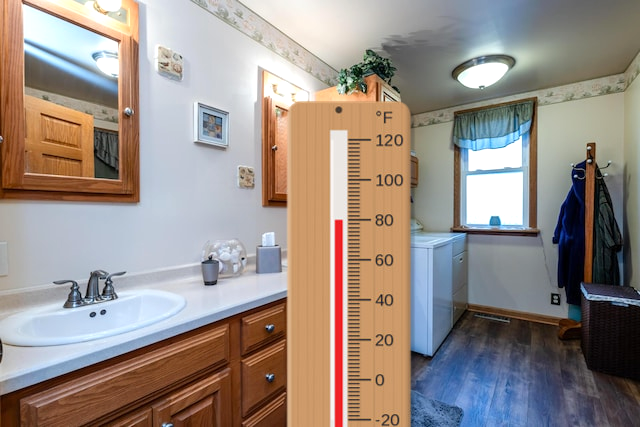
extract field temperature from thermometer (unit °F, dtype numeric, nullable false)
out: 80 °F
